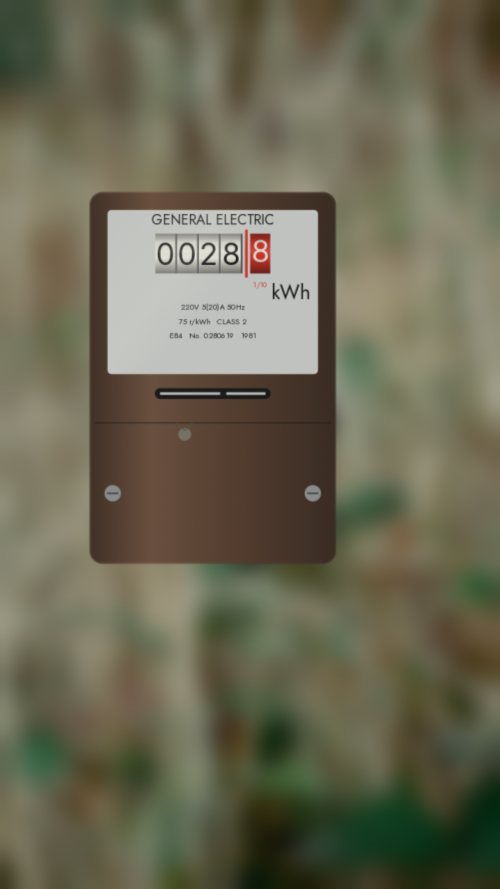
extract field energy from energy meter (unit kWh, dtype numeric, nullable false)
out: 28.8 kWh
